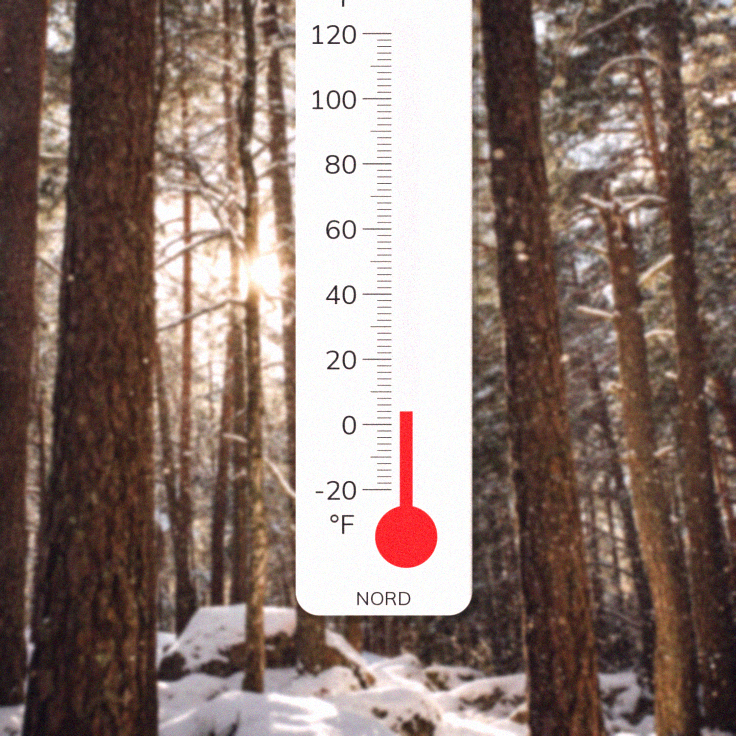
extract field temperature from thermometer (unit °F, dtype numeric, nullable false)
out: 4 °F
